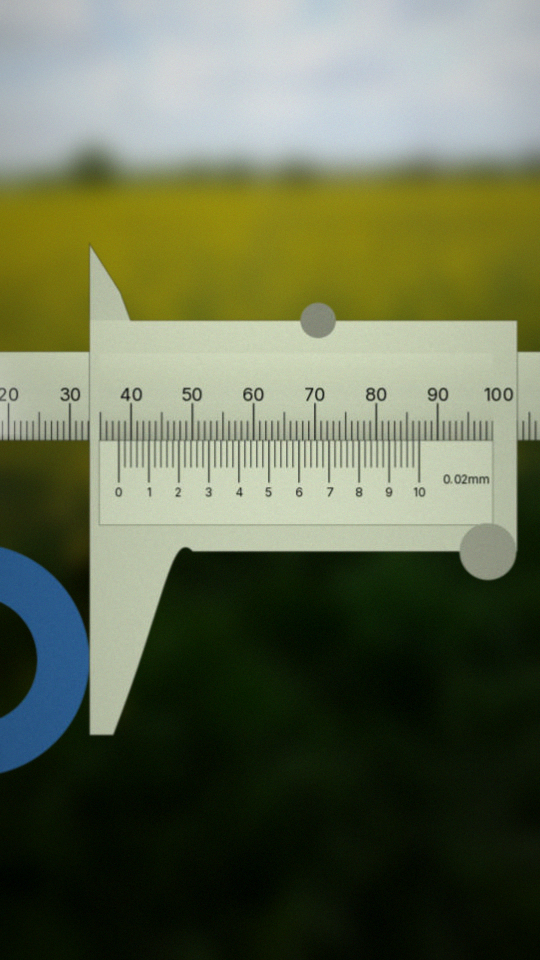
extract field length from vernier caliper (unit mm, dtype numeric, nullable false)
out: 38.0 mm
